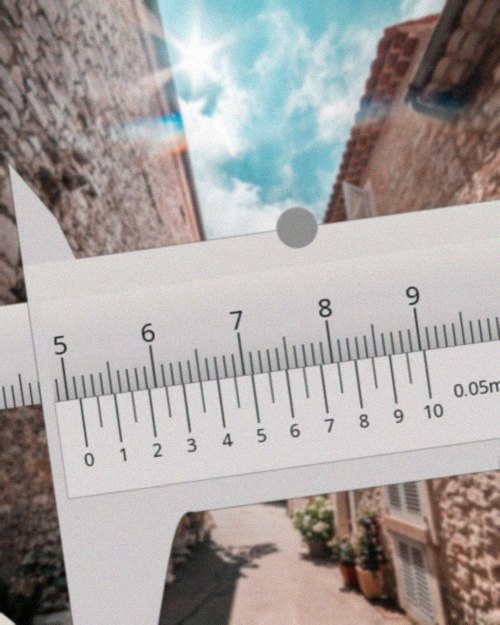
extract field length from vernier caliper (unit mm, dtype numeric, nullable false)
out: 51.4 mm
